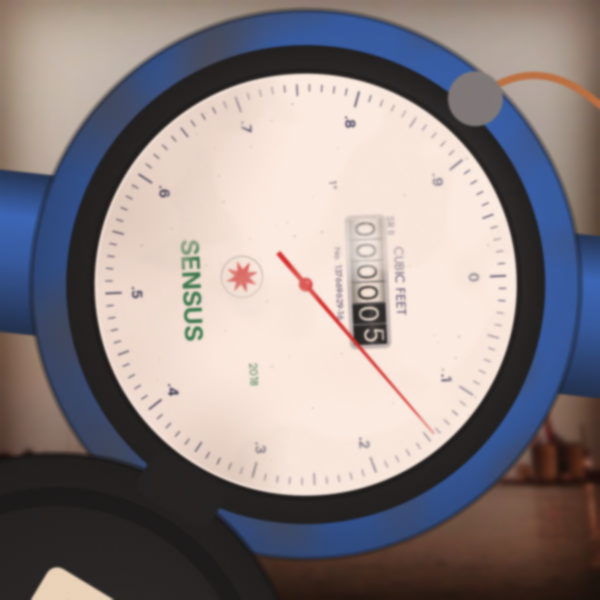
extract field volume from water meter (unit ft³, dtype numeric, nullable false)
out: 5.14 ft³
